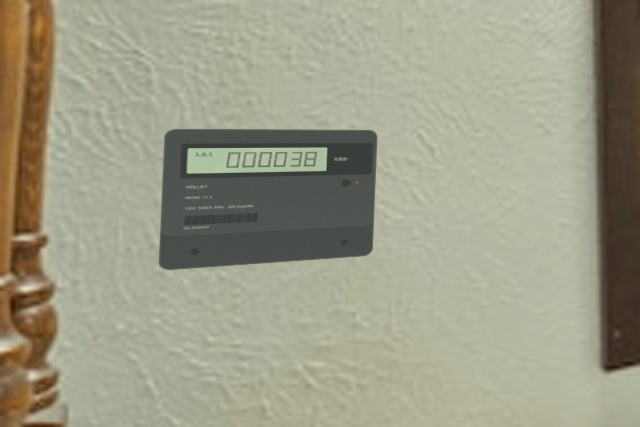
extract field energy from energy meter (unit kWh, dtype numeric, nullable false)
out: 38 kWh
